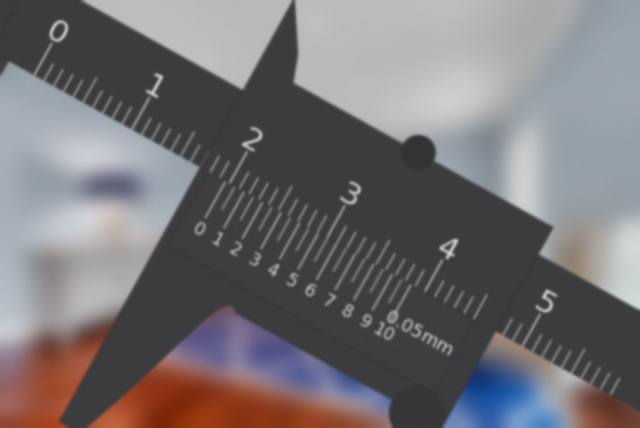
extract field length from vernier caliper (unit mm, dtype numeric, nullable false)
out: 19.6 mm
